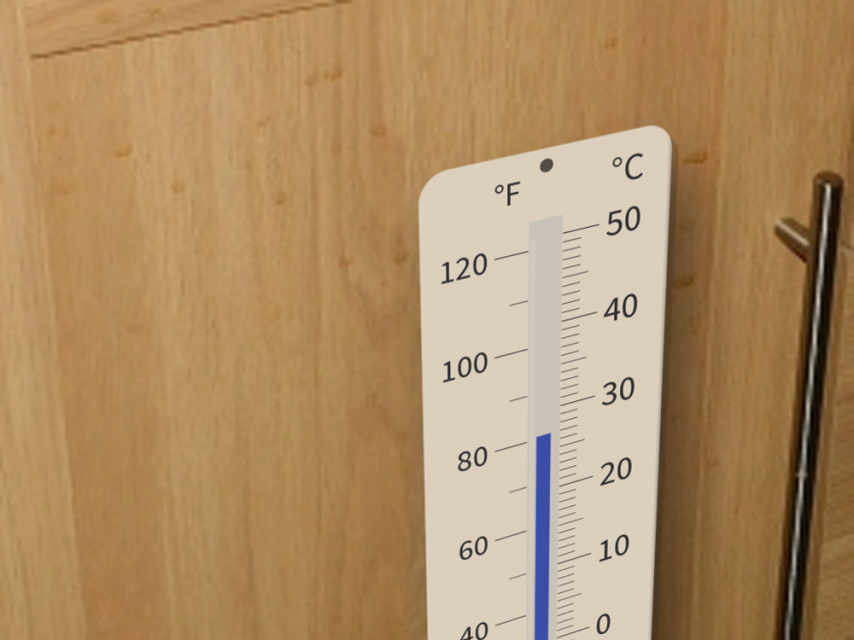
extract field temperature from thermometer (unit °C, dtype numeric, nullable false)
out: 27 °C
